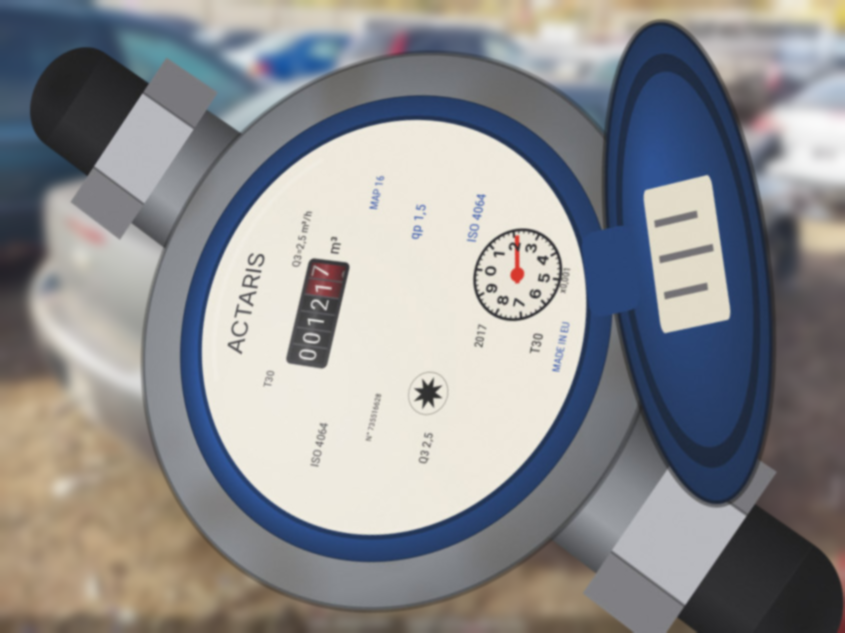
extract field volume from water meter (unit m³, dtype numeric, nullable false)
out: 12.172 m³
